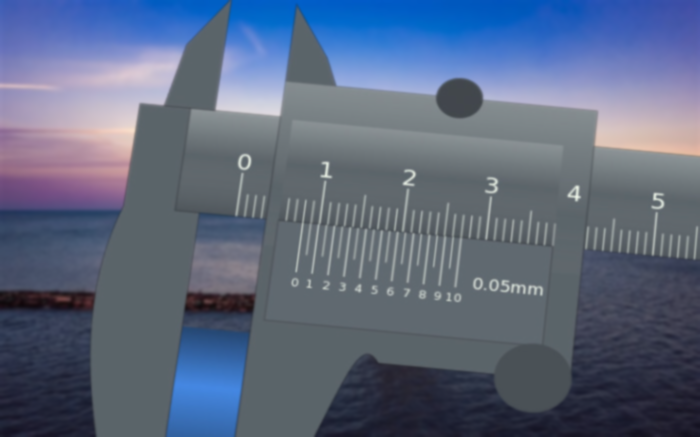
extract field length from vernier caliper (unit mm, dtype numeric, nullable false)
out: 8.0 mm
